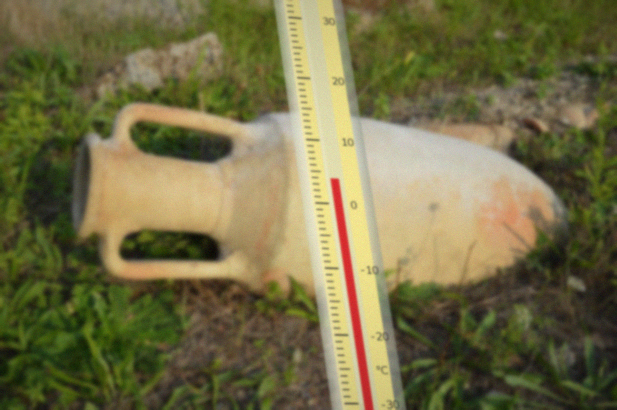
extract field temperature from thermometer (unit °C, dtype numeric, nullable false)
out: 4 °C
